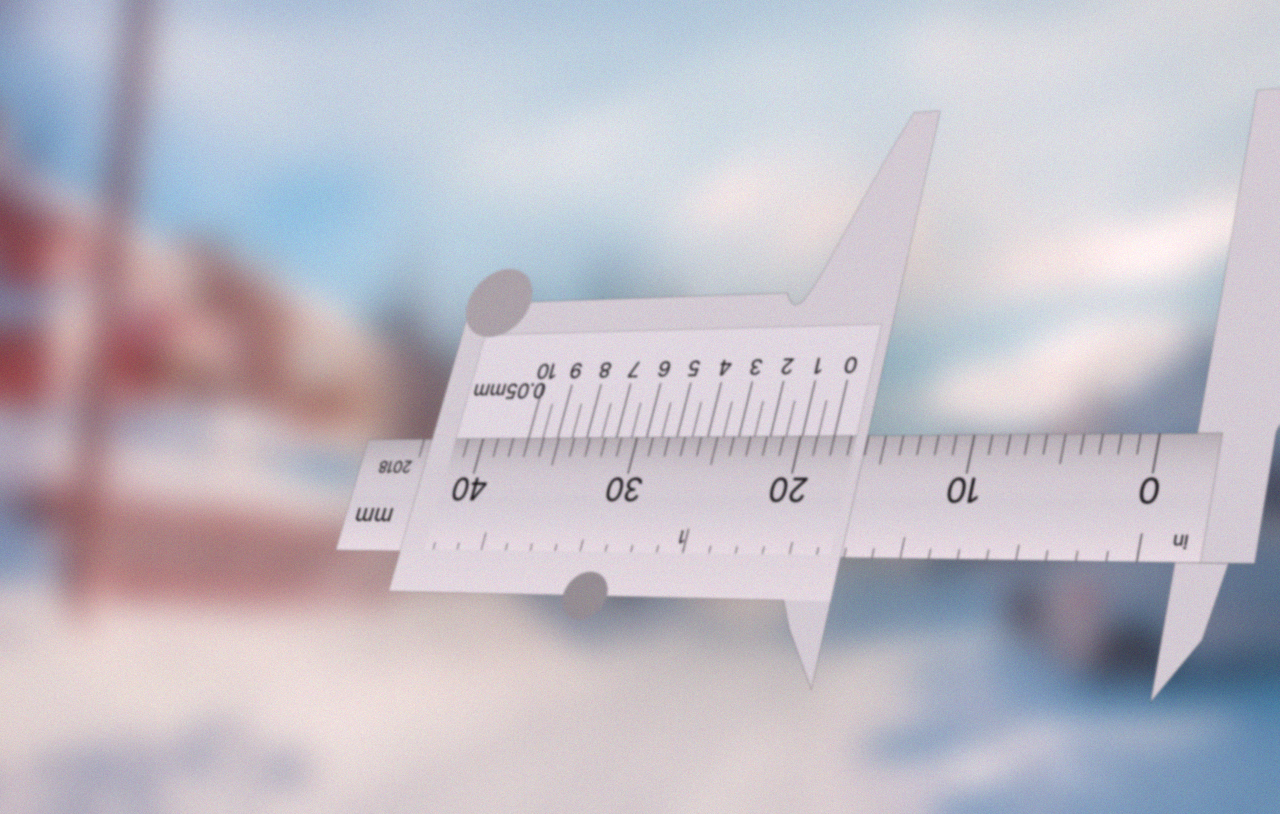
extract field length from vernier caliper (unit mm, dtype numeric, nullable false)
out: 18.0 mm
